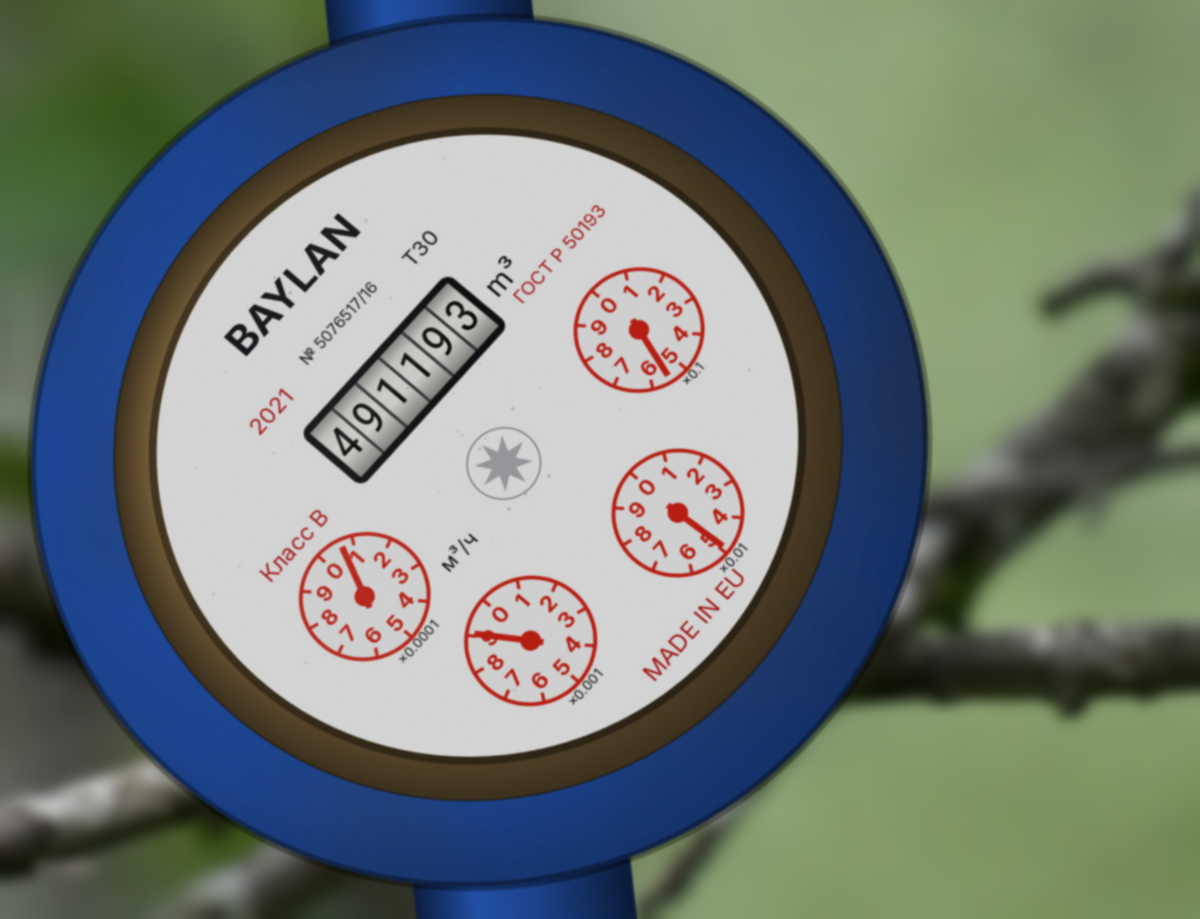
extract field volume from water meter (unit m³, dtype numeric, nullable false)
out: 491193.5490 m³
